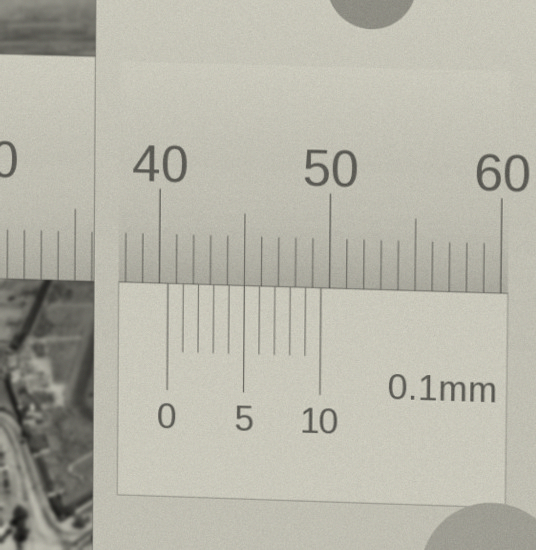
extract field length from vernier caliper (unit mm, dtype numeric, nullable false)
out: 40.5 mm
